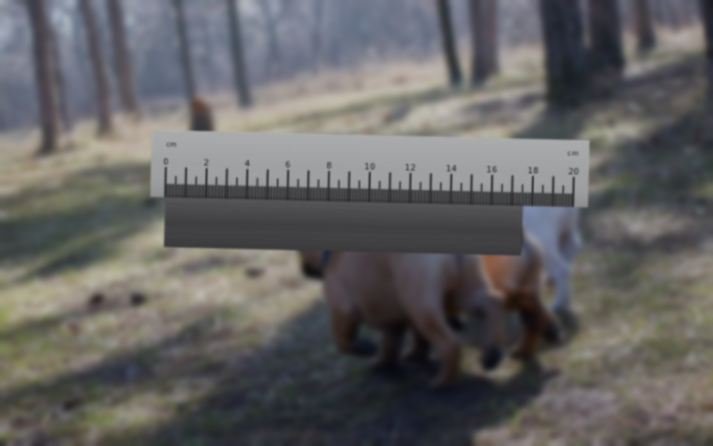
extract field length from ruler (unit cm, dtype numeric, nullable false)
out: 17.5 cm
